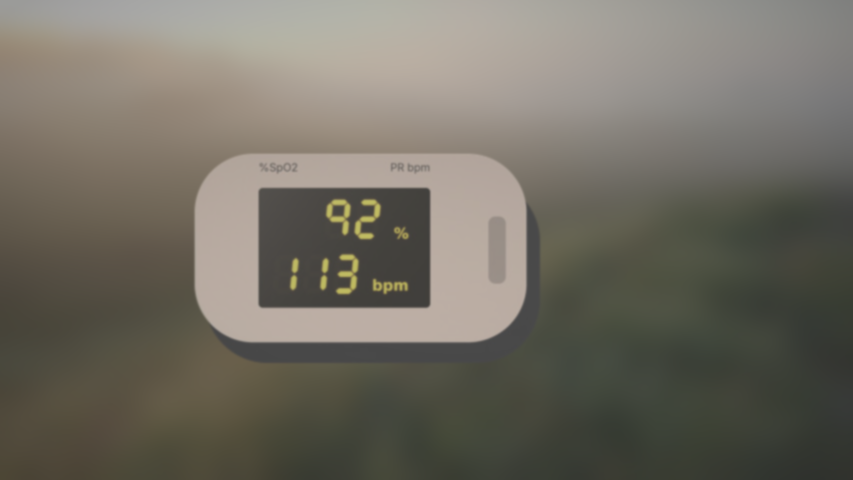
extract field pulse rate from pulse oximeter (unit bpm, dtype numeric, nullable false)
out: 113 bpm
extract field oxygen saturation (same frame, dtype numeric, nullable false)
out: 92 %
